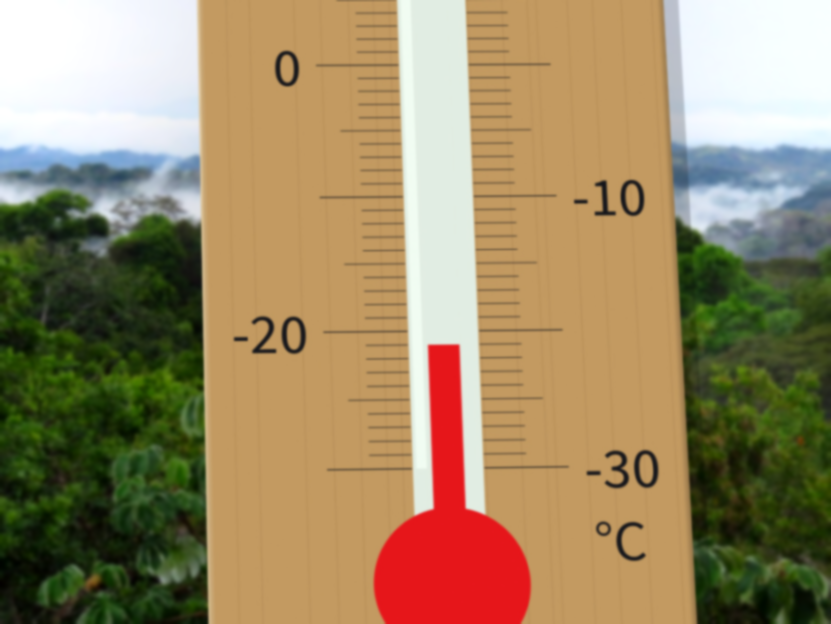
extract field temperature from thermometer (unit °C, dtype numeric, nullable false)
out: -21 °C
